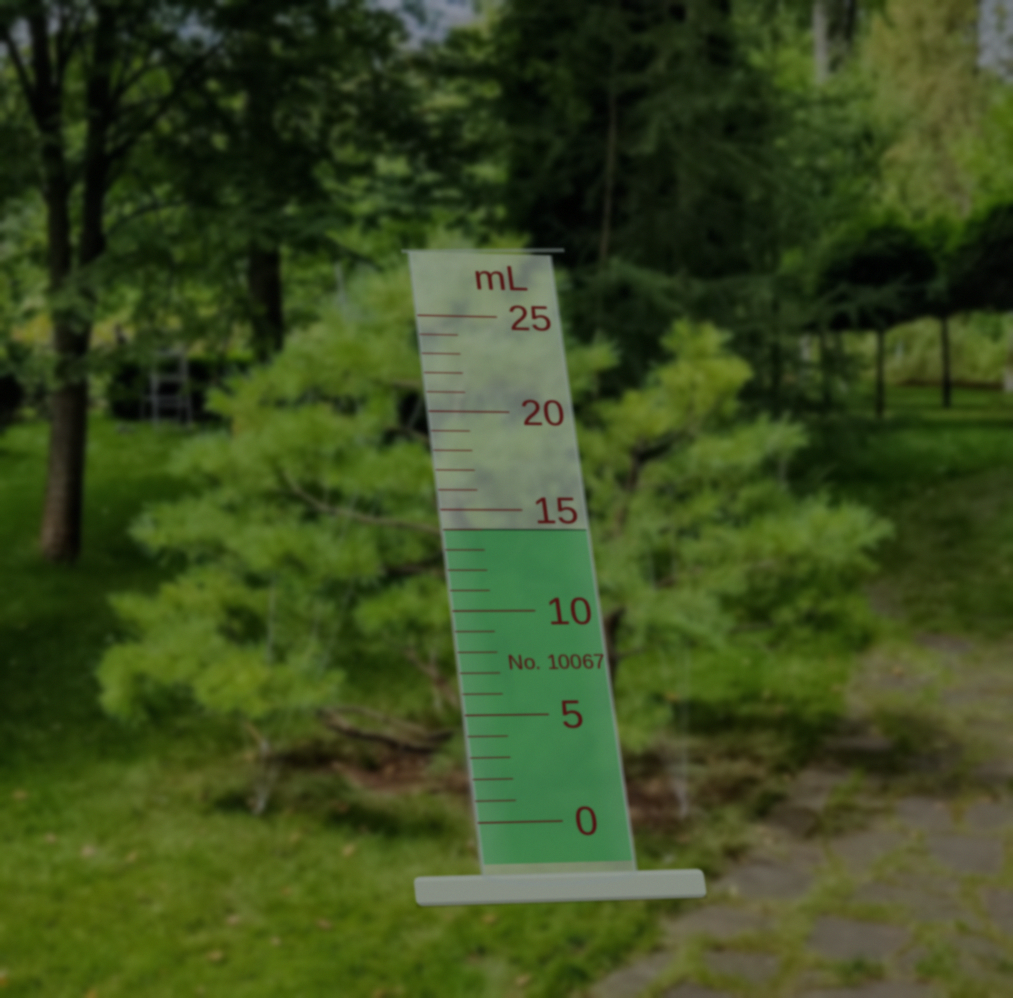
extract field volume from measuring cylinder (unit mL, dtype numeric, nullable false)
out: 14 mL
